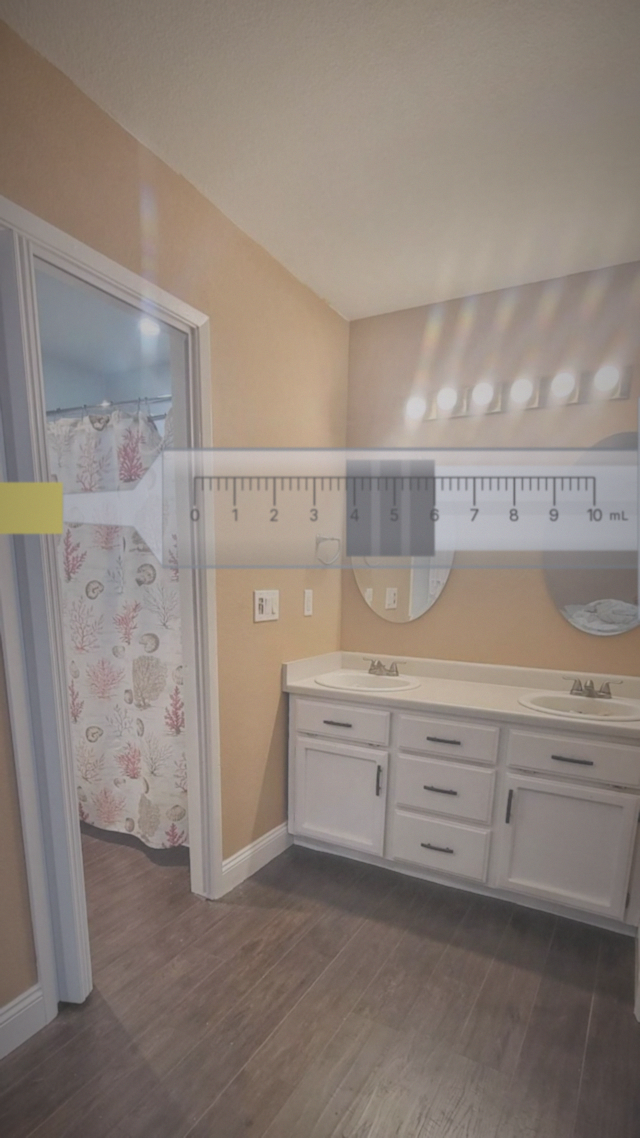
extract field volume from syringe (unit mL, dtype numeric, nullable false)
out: 3.8 mL
